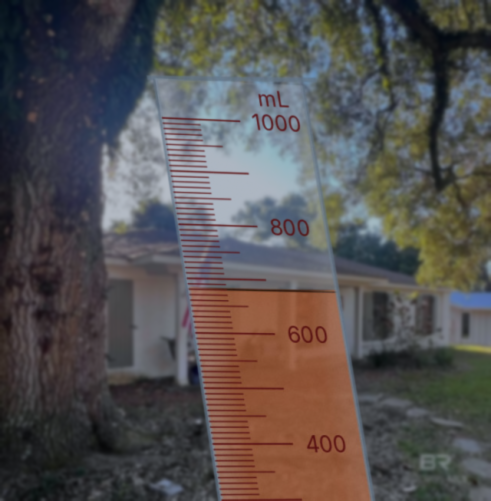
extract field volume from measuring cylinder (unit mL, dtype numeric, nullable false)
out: 680 mL
